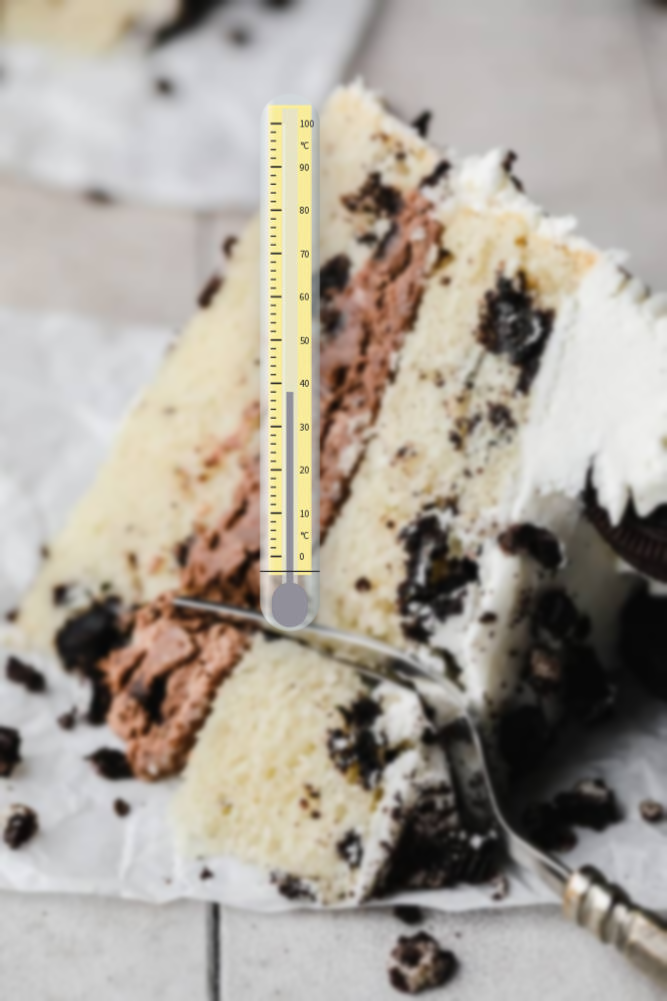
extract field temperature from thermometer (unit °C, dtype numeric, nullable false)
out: 38 °C
